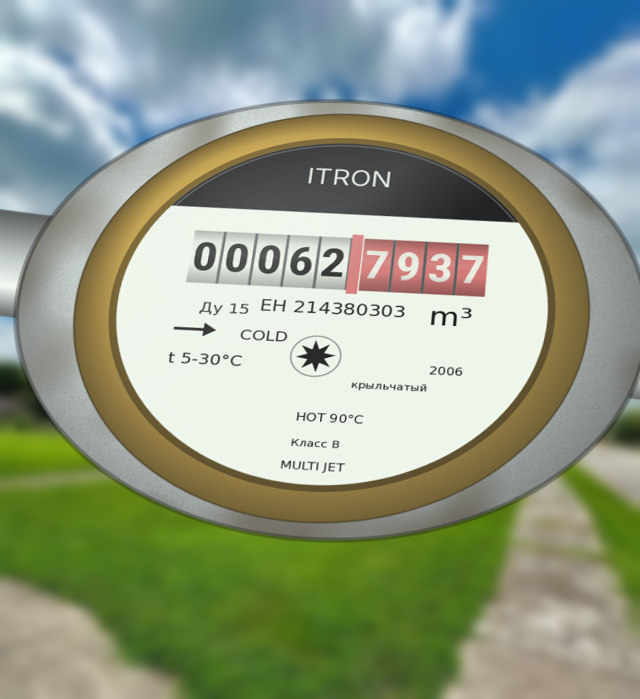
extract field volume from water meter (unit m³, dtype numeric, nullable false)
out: 62.7937 m³
